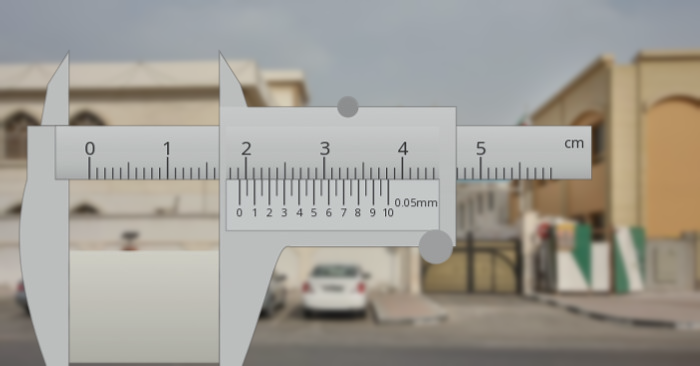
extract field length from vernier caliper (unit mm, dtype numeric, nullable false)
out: 19.2 mm
